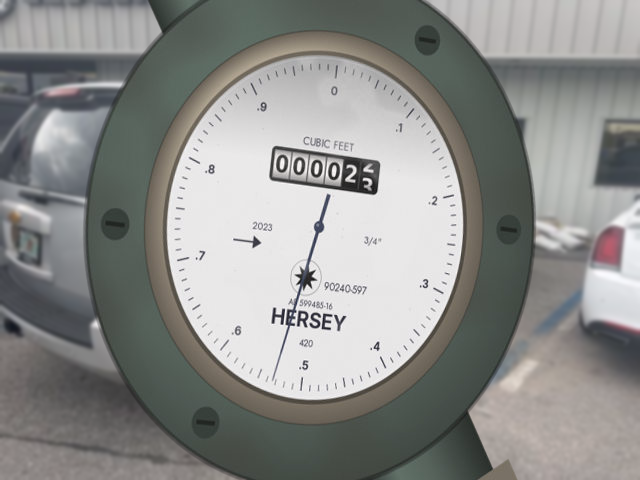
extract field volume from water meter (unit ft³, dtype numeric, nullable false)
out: 22.53 ft³
